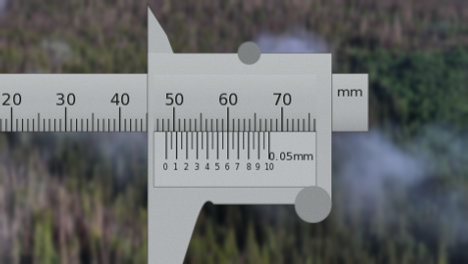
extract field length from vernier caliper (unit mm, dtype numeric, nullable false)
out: 48.6 mm
